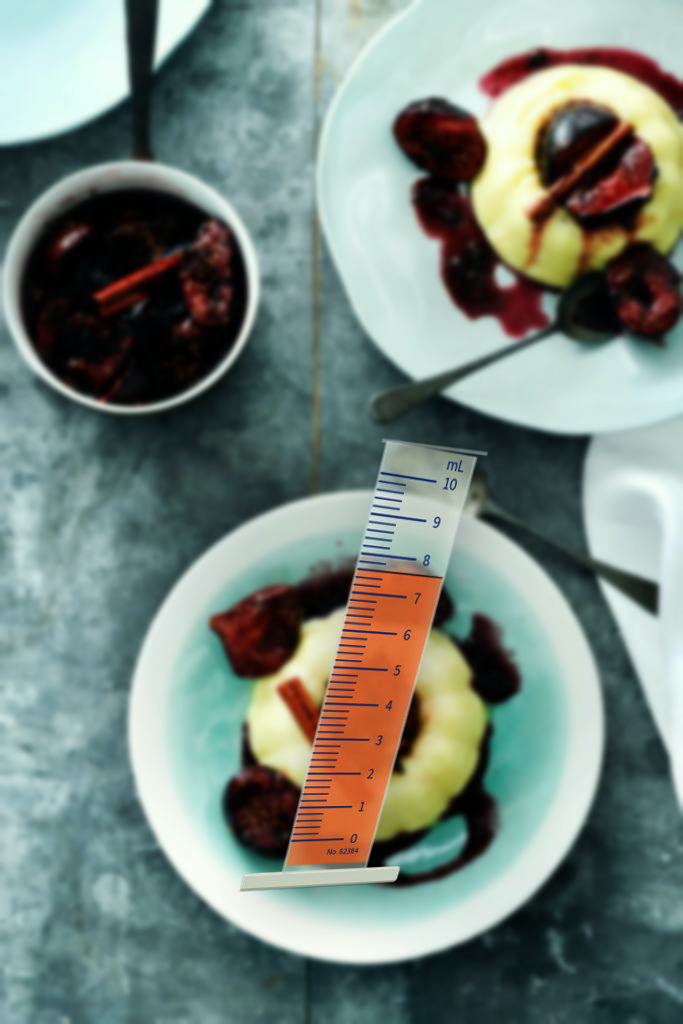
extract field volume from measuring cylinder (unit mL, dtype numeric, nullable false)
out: 7.6 mL
